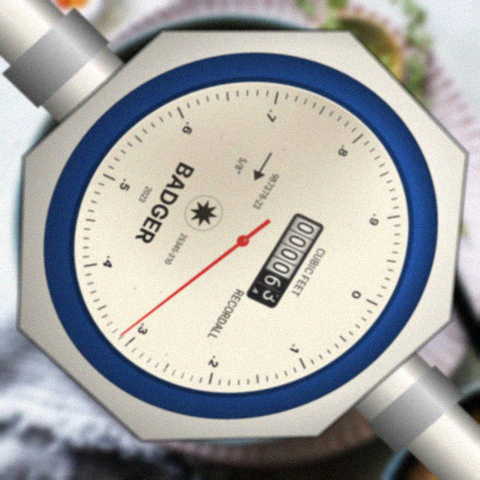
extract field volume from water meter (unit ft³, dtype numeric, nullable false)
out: 63.31 ft³
